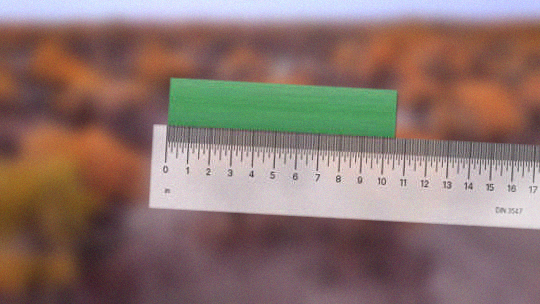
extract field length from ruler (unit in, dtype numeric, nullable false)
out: 10.5 in
